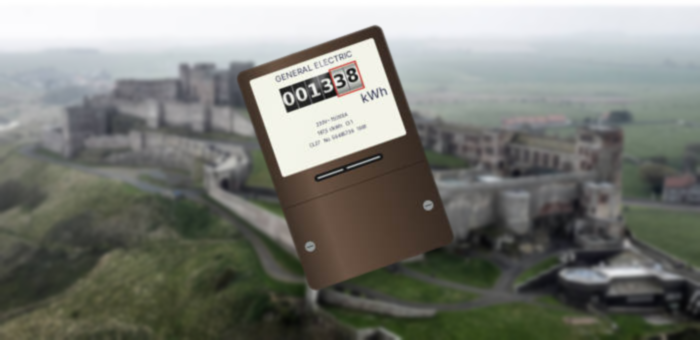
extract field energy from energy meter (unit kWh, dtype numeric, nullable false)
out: 13.38 kWh
